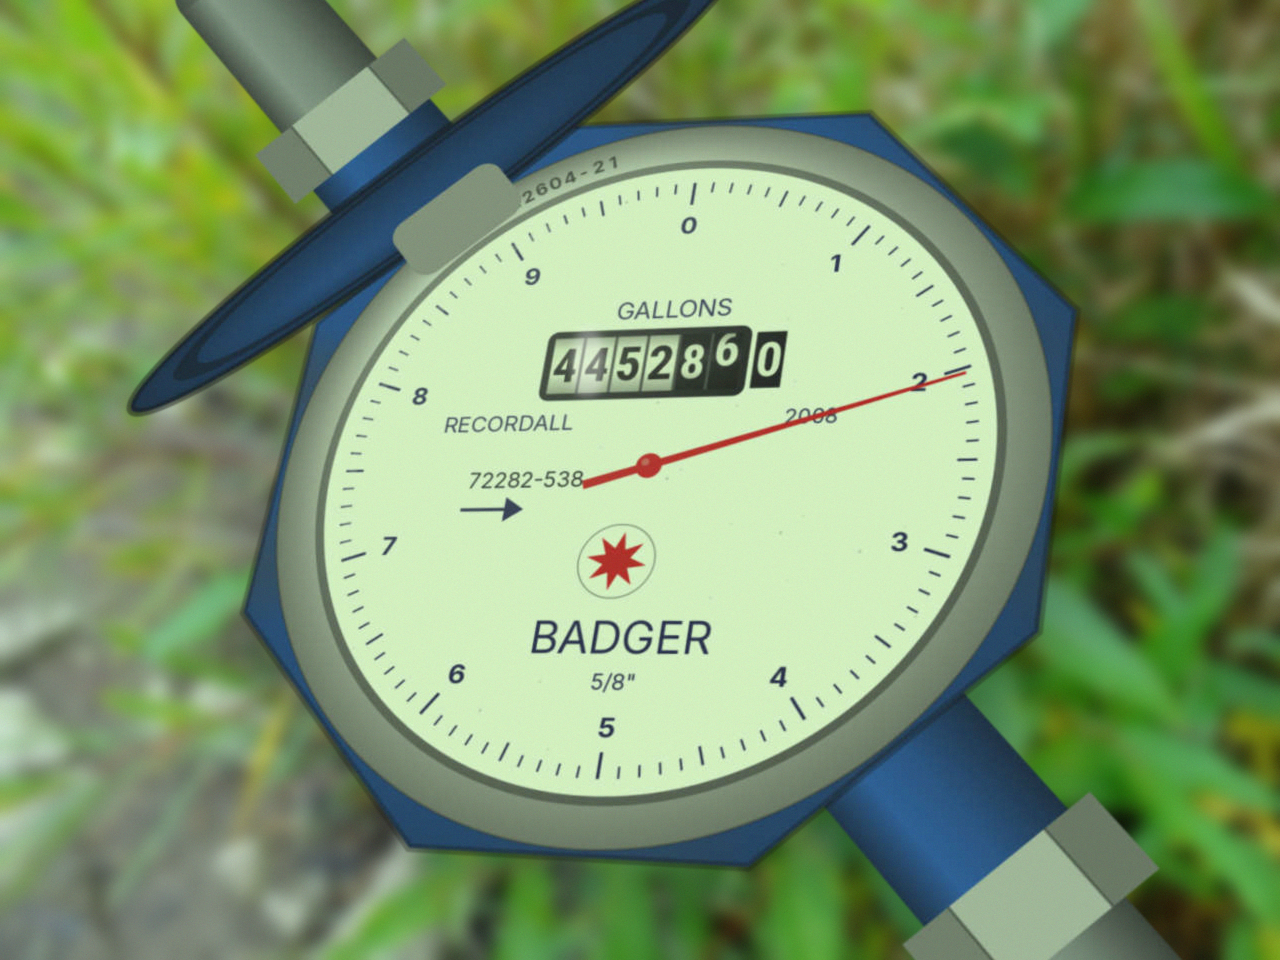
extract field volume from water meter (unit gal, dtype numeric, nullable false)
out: 4452862.0 gal
